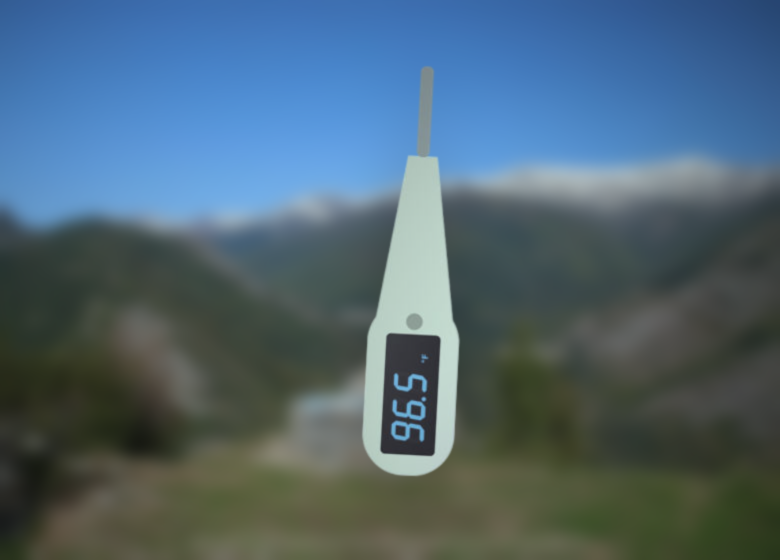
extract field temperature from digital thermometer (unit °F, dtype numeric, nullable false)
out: 96.5 °F
